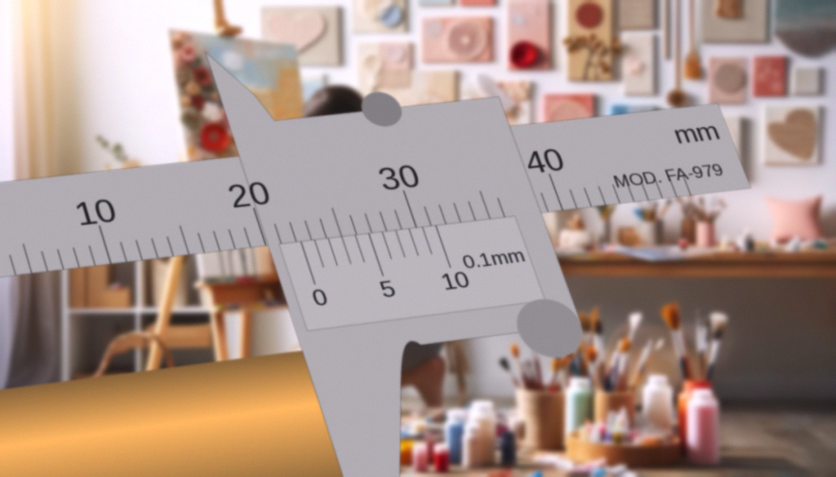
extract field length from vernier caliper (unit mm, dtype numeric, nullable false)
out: 22.3 mm
